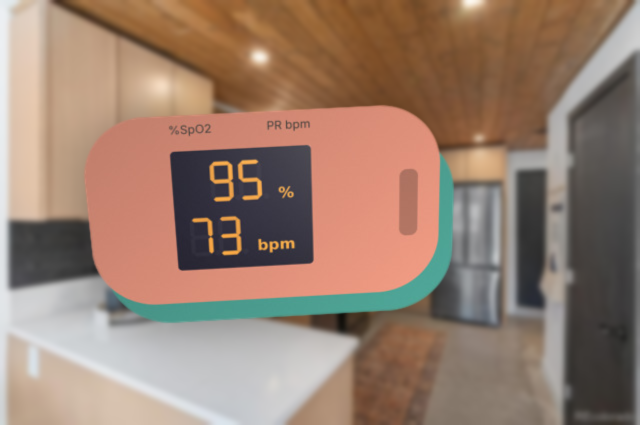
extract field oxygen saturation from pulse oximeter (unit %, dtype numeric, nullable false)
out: 95 %
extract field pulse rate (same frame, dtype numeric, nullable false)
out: 73 bpm
